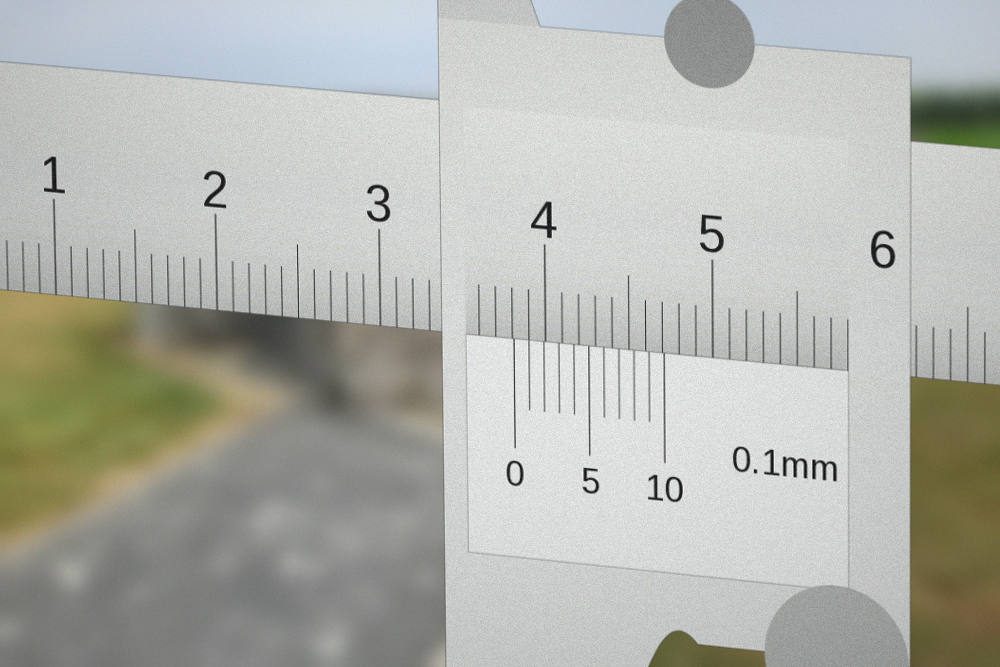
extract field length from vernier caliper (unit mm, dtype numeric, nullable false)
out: 38.1 mm
